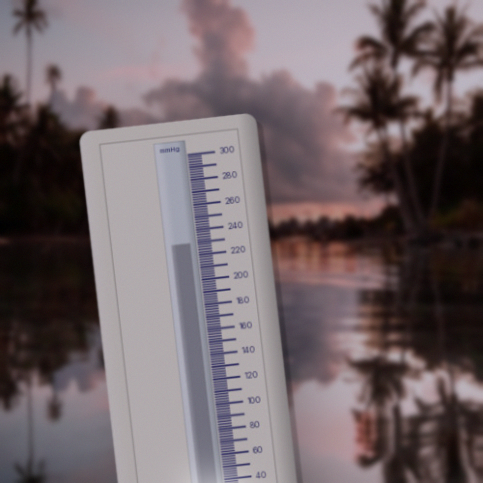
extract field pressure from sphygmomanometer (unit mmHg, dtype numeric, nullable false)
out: 230 mmHg
